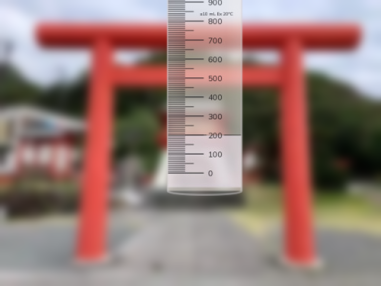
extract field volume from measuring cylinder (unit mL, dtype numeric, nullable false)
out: 200 mL
